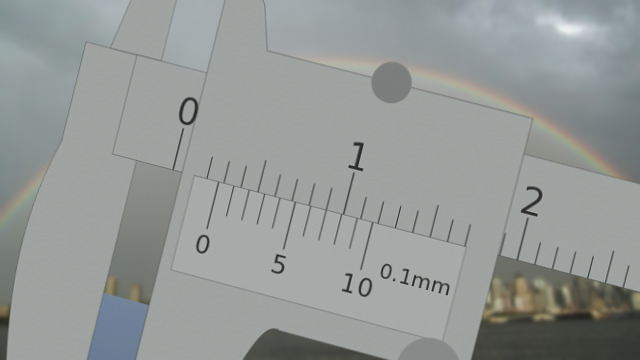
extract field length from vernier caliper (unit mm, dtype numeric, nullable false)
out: 2.7 mm
